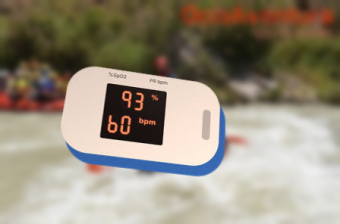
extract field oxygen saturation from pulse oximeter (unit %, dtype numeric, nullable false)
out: 93 %
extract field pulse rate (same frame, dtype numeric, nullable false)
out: 60 bpm
